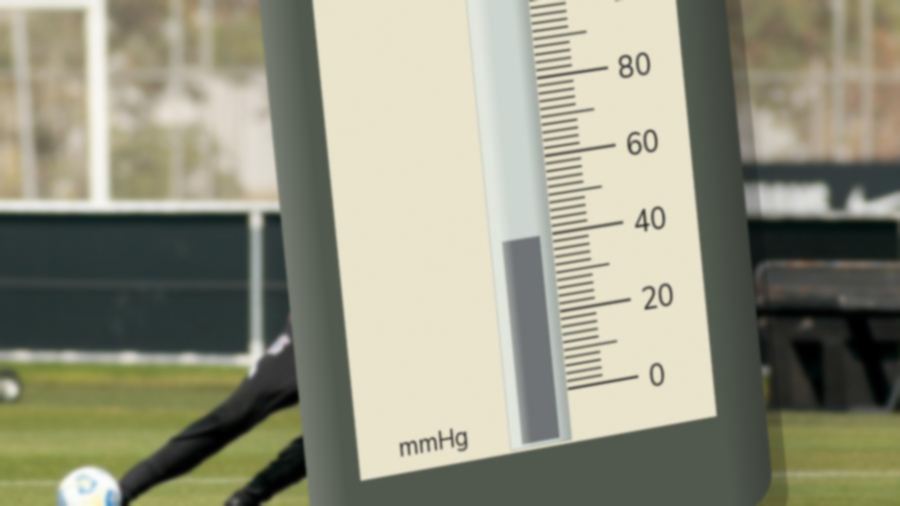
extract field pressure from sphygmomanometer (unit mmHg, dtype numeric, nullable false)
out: 40 mmHg
